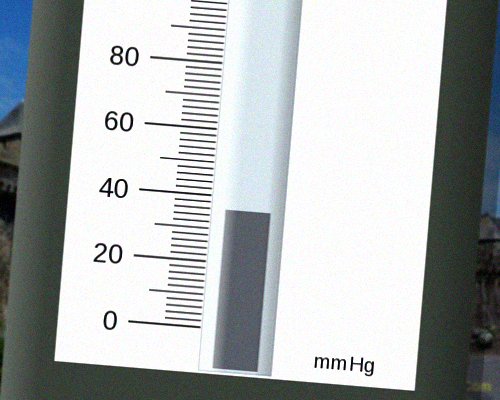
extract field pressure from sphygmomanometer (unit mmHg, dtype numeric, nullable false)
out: 36 mmHg
